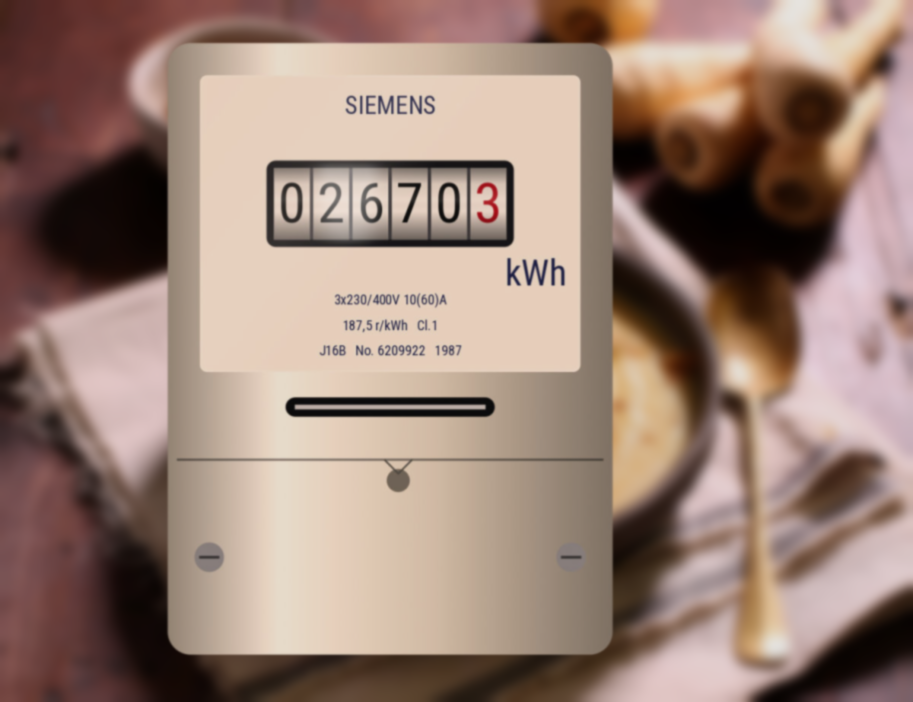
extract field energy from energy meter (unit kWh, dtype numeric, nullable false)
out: 2670.3 kWh
